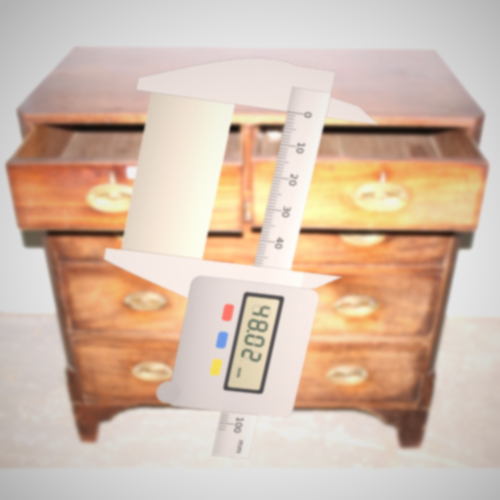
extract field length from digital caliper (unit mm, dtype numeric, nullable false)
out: 48.02 mm
